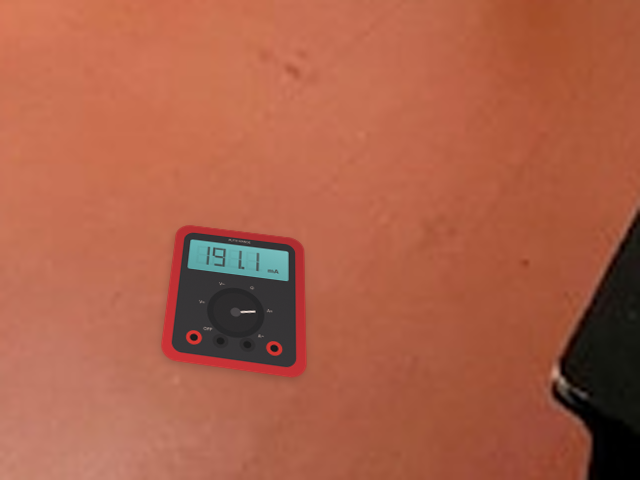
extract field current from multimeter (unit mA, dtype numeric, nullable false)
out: 191.1 mA
